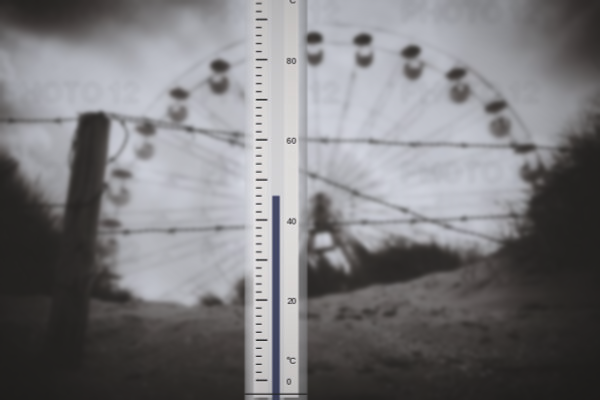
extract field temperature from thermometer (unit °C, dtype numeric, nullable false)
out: 46 °C
